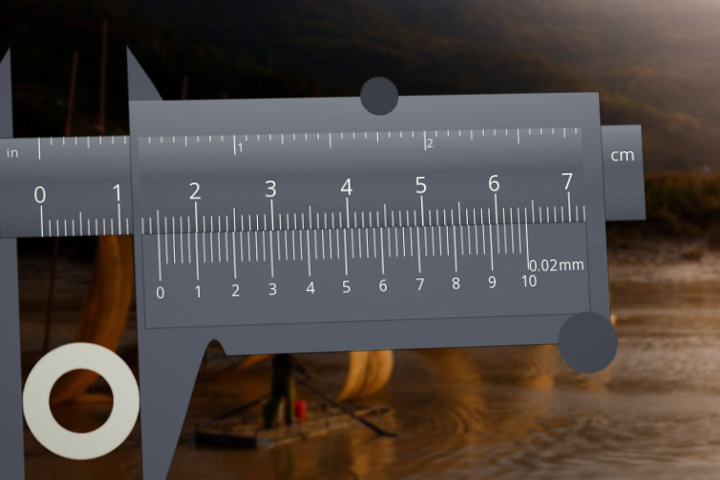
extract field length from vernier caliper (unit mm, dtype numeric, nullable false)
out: 15.0 mm
